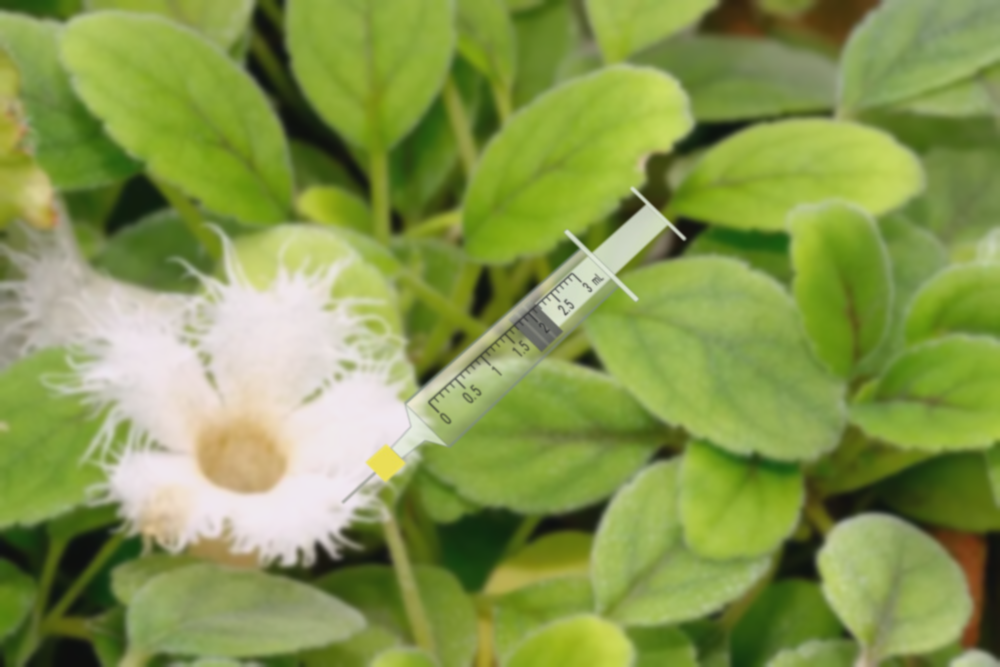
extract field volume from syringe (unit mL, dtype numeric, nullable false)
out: 1.7 mL
